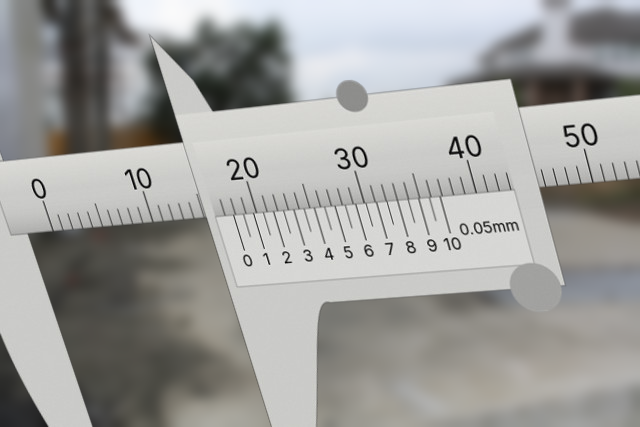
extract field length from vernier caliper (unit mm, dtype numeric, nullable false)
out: 17.8 mm
